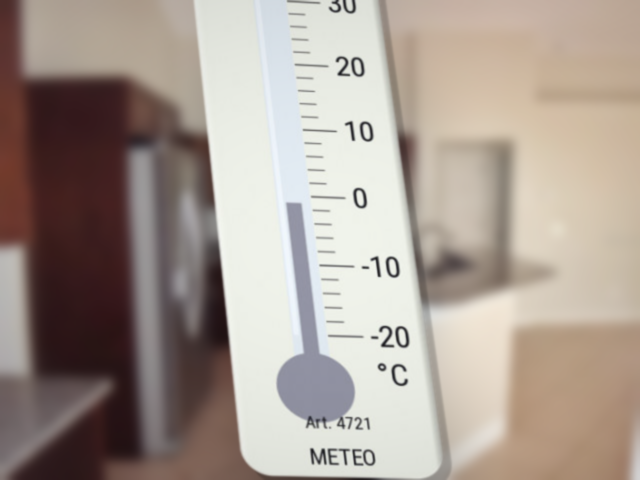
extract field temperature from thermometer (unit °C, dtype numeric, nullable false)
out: -1 °C
